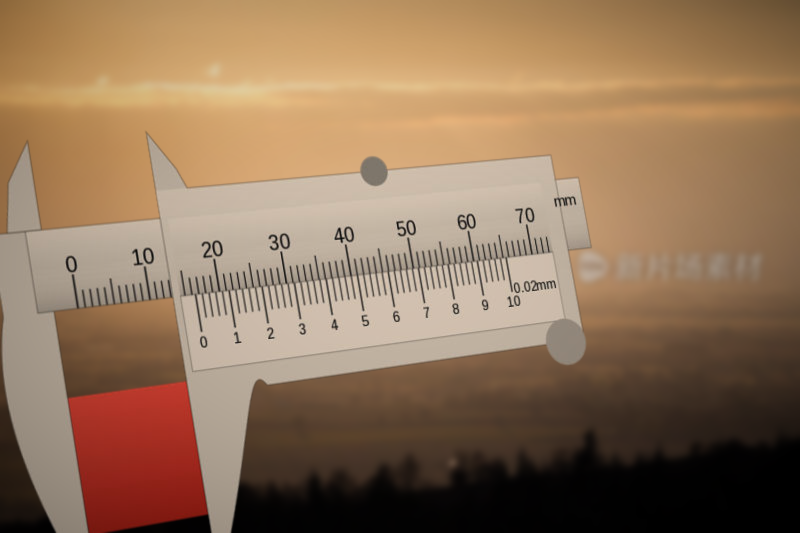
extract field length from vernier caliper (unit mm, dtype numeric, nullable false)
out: 16.5 mm
